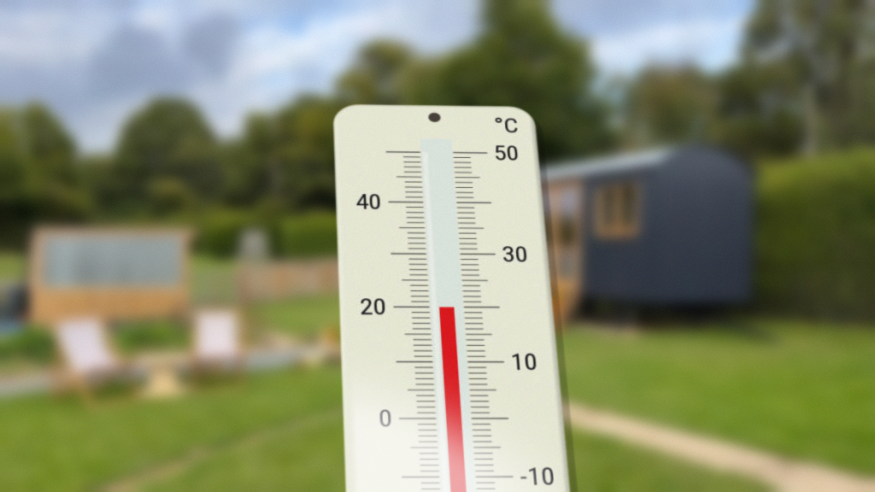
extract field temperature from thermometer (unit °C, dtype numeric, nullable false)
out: 20 °C
